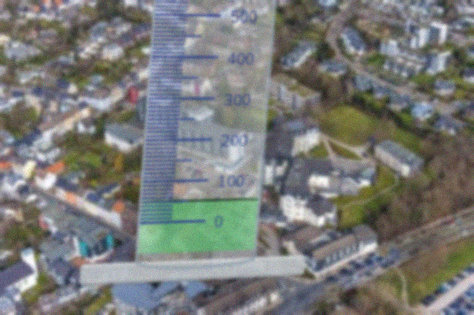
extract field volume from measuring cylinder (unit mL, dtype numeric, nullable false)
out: 50 mL
